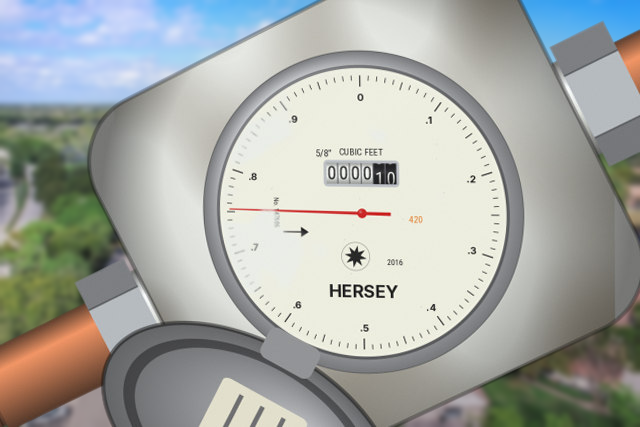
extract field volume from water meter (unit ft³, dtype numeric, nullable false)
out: 9.75 ft³
